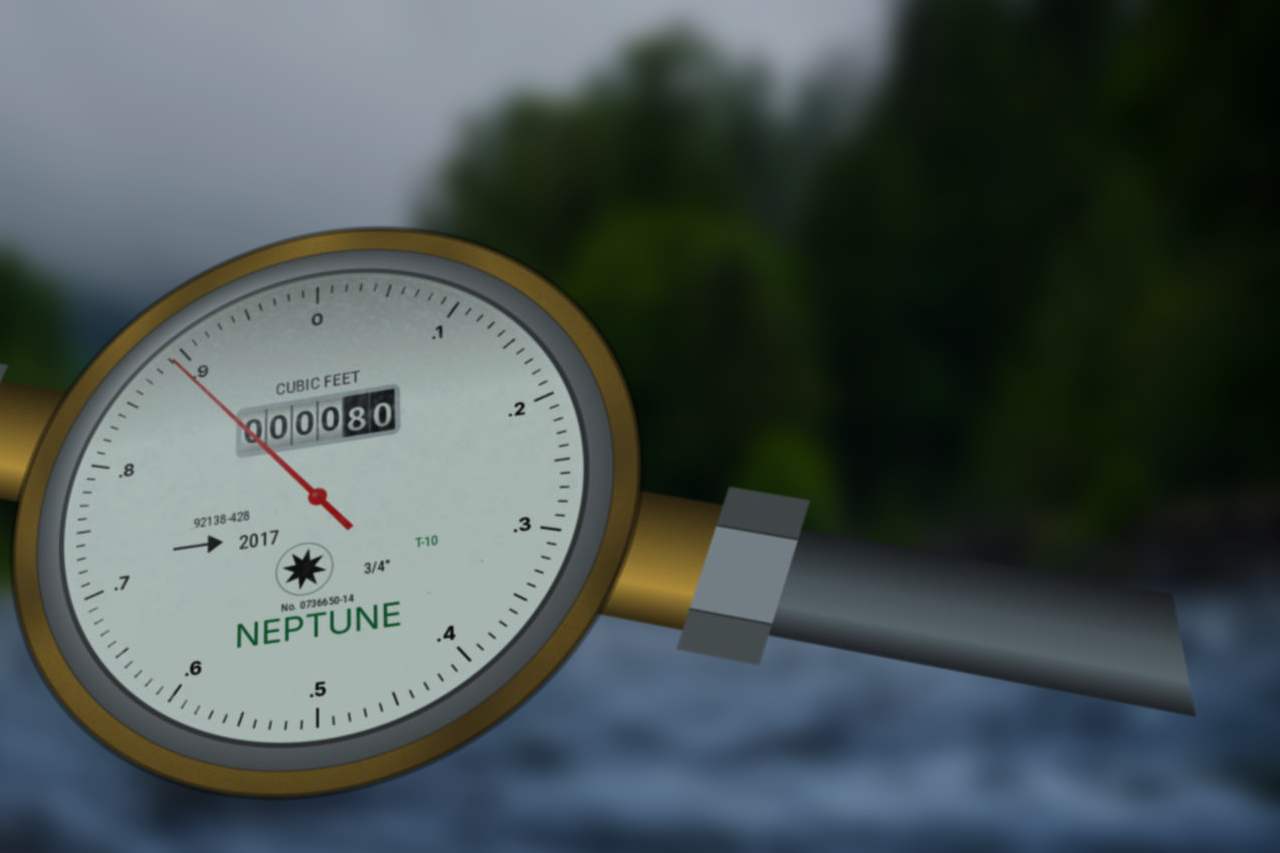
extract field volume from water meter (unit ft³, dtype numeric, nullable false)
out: 79.89 ft³
